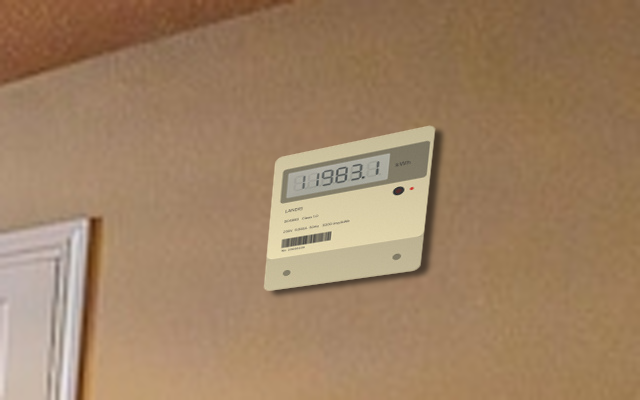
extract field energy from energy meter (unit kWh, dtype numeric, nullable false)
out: 11983.1 kWh
